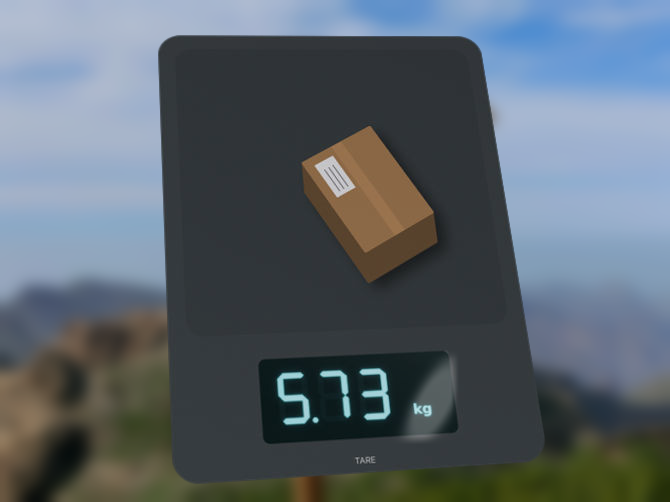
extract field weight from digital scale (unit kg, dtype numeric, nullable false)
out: 5.73 kg
